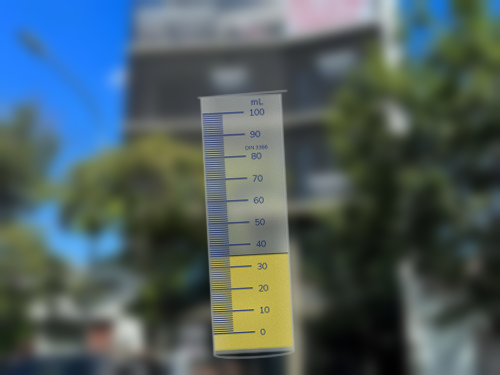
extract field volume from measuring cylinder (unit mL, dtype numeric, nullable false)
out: 35 mL
